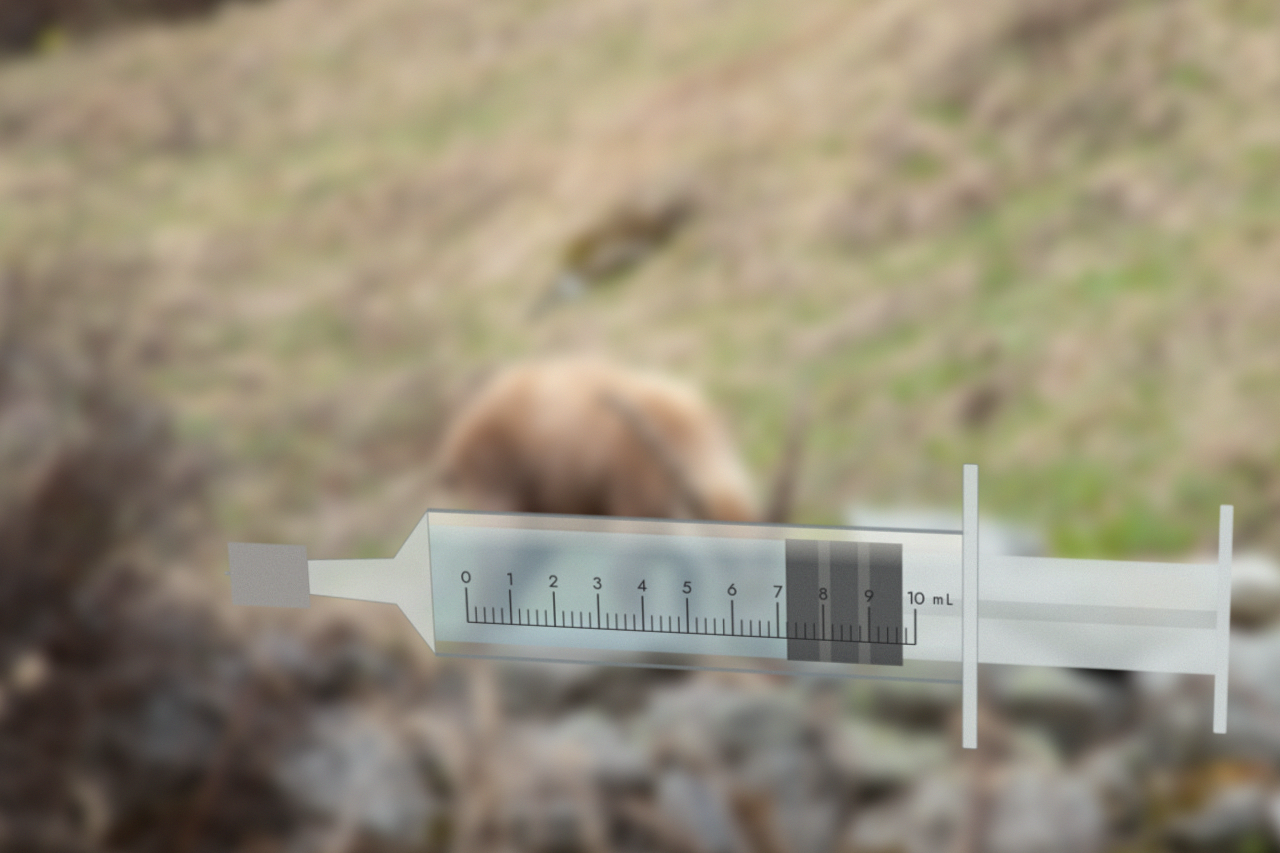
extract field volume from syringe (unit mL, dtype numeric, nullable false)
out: 7.2 mL
